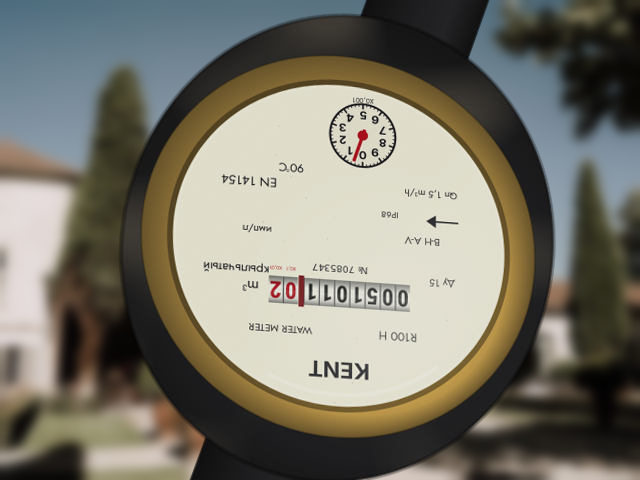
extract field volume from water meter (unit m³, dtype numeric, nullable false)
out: 51011.020 m³
